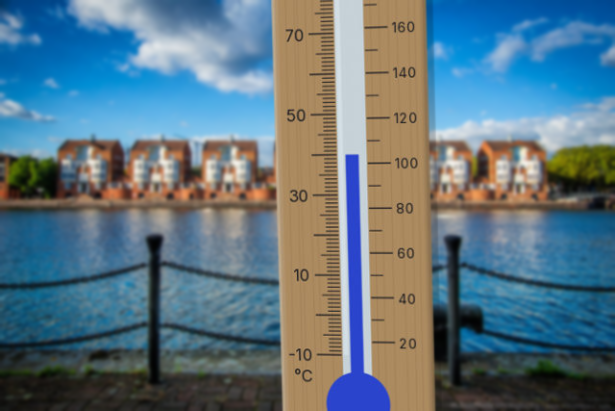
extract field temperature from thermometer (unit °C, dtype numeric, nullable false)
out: 40 °C
